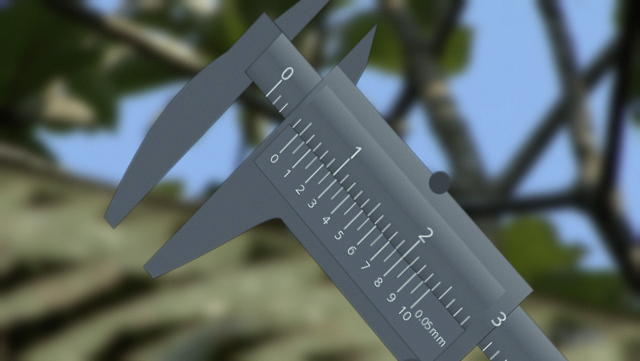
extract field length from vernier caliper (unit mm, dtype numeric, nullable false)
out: 4.8 mm
